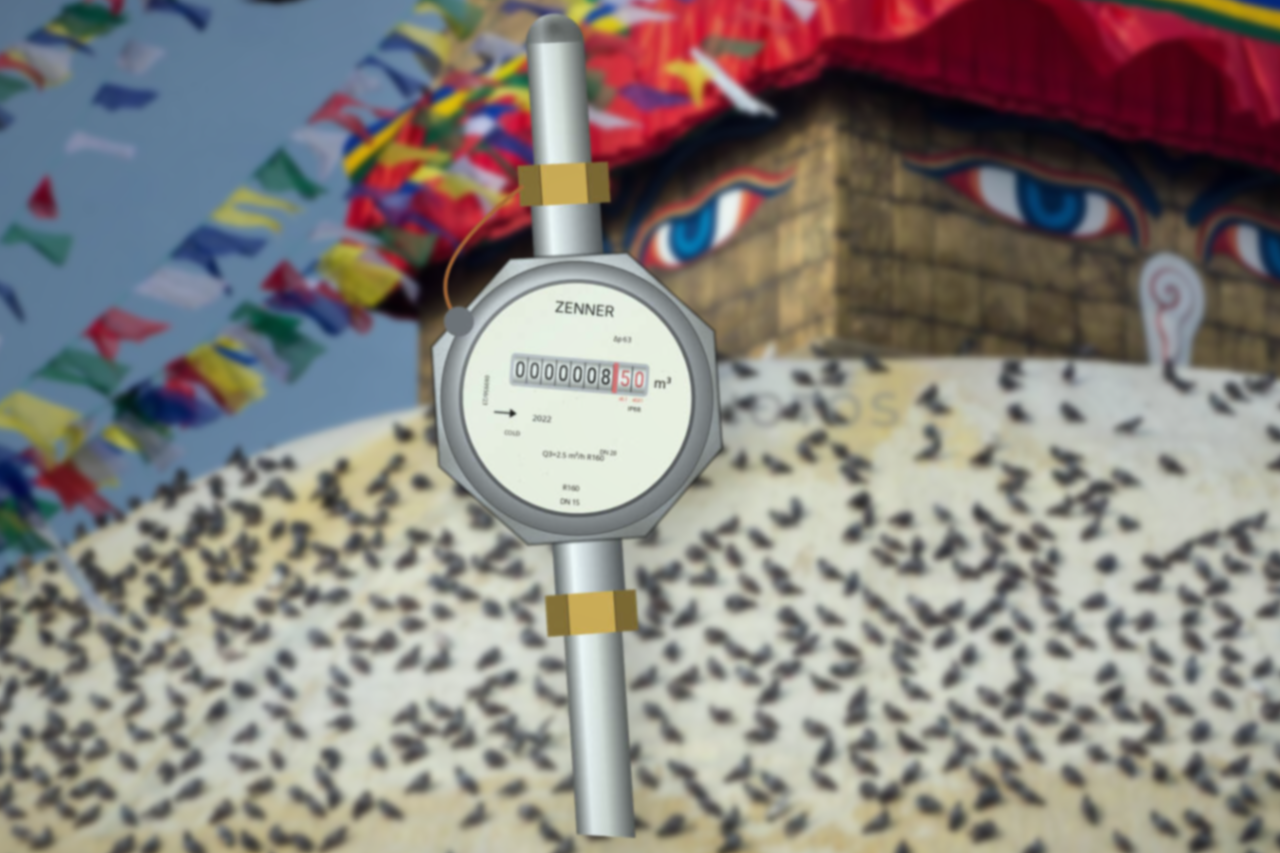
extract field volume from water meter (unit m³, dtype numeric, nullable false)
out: 8.50 m³
